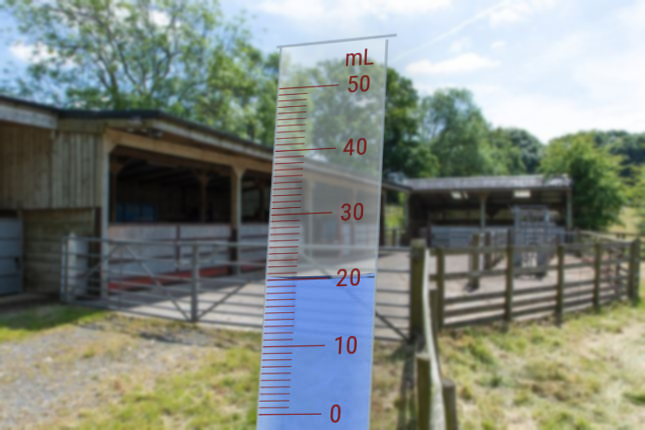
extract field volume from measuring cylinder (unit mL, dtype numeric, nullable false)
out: 20 mL
